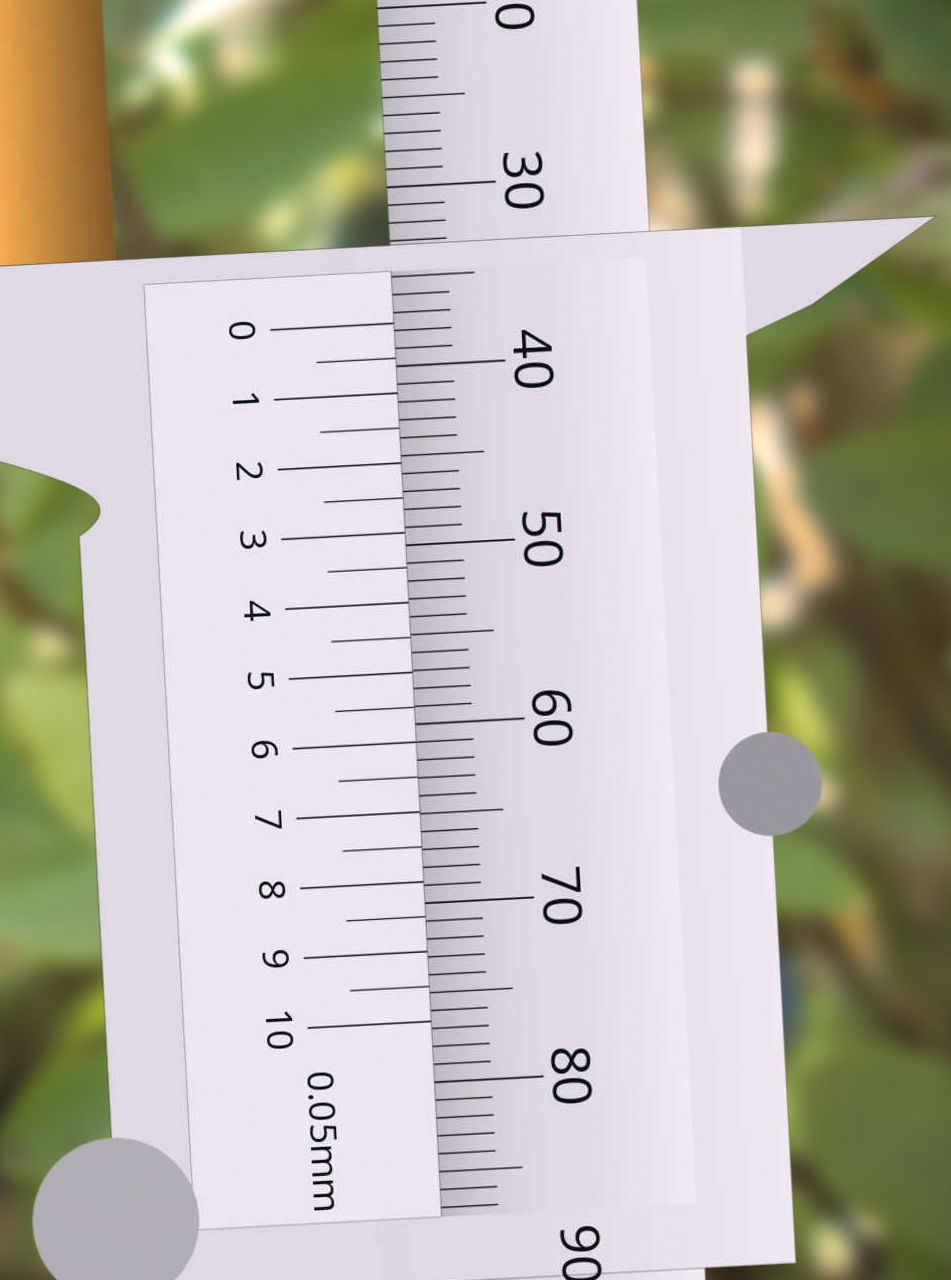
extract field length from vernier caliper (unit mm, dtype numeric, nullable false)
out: 37.6 mm
